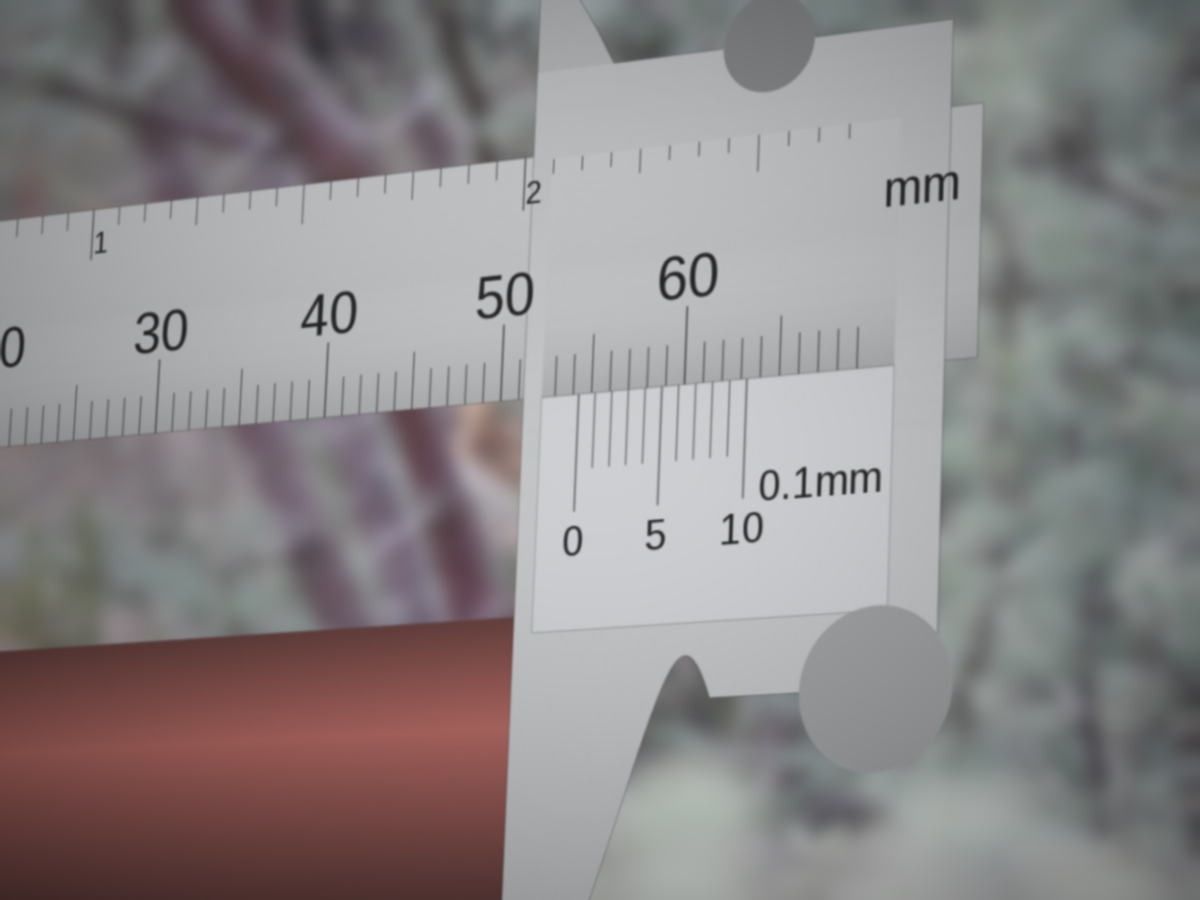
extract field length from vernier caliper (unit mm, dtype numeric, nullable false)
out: 54.3 mm
